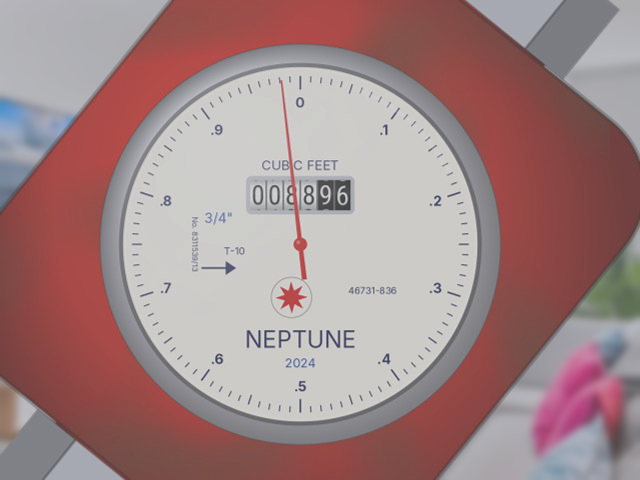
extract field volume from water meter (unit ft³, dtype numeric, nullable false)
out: 8895.98 ft³
